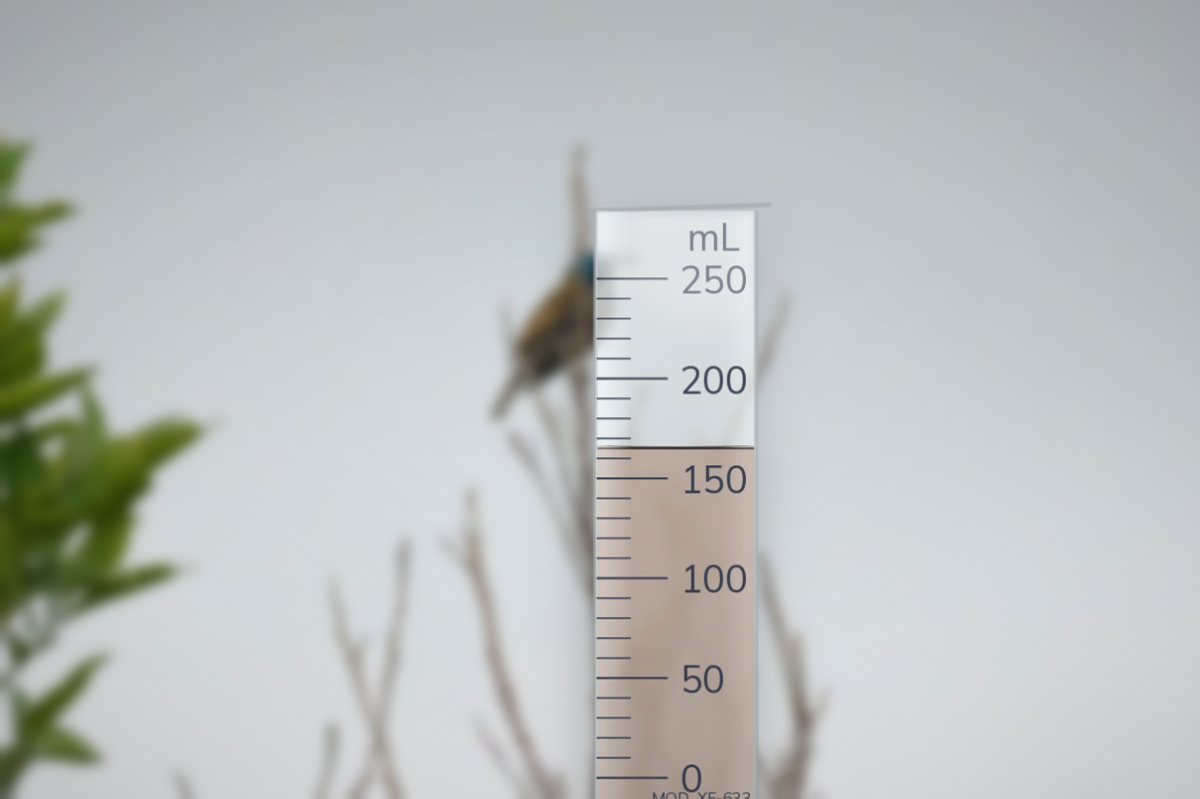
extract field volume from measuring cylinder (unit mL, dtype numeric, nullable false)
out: 165 mL
